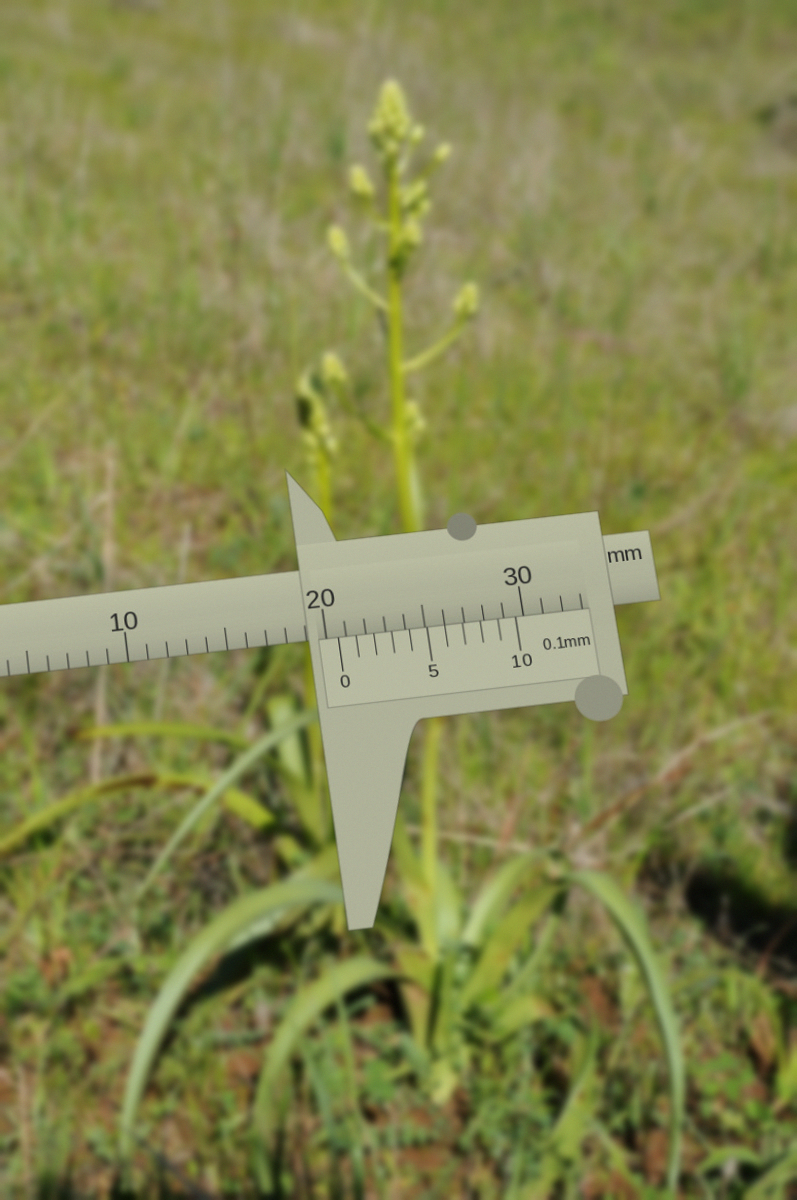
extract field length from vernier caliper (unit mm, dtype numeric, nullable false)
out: 20.6 mm
